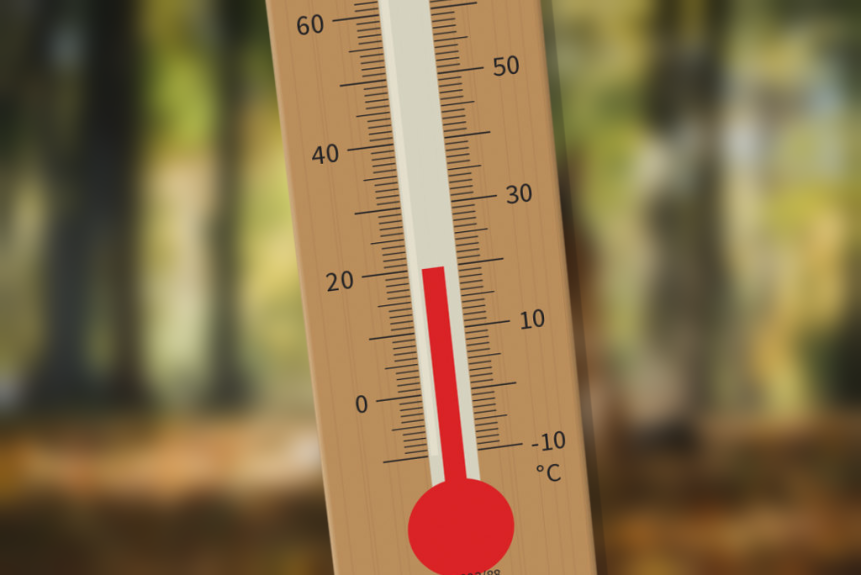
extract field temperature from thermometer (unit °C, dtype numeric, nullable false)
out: 20 °C
